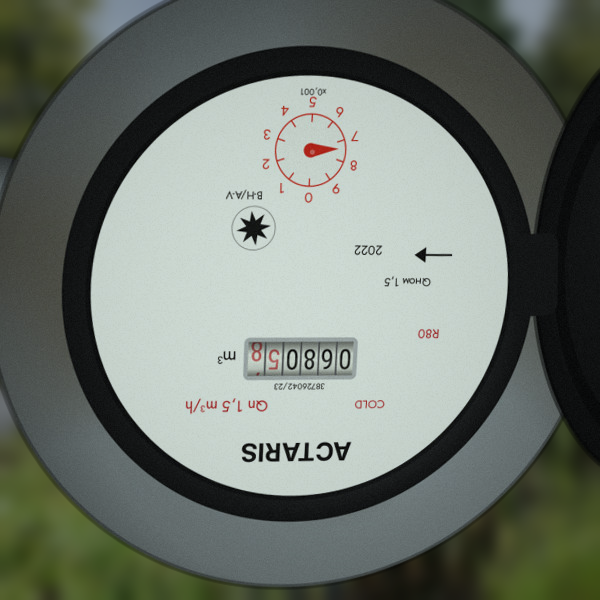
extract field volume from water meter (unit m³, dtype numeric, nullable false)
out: 680.577 m³
